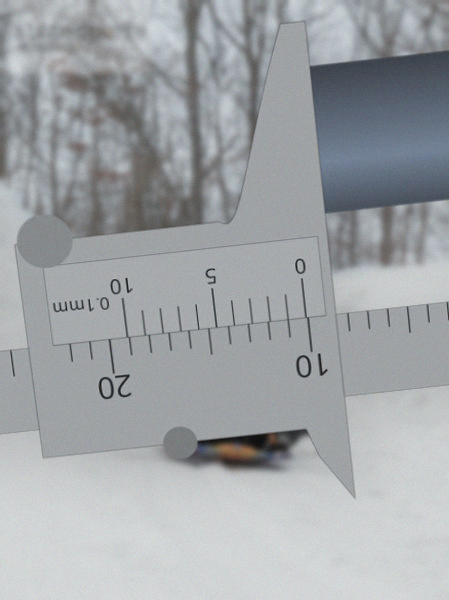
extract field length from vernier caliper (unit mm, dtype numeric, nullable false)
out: 10.1 mm
